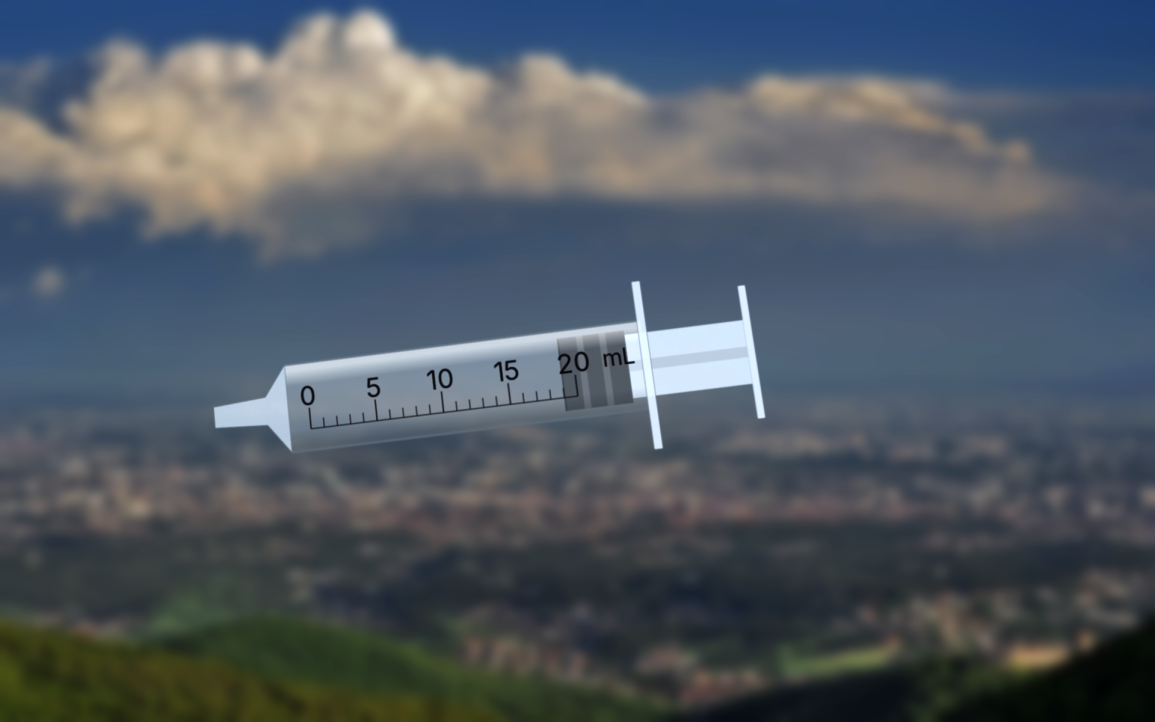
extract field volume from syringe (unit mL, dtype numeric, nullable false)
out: 19 mL
